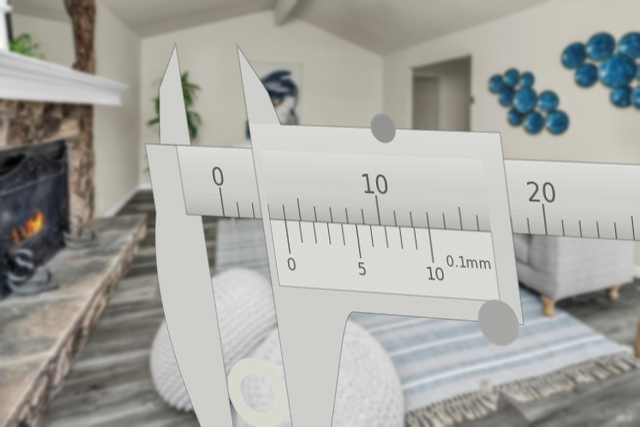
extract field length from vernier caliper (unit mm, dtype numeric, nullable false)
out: 4.0 mm
